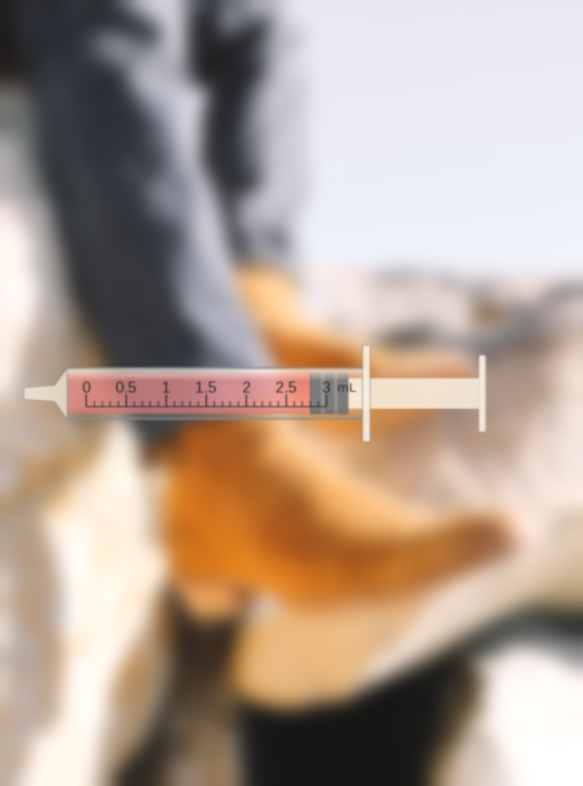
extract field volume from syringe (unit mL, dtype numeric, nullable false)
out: 2.8 mL
